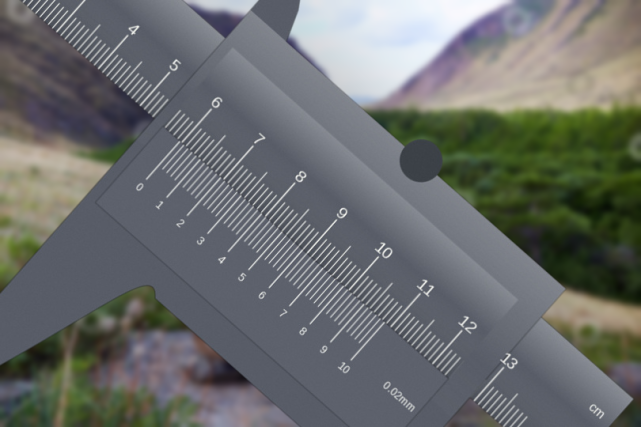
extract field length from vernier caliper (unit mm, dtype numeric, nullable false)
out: 59.6 mm
